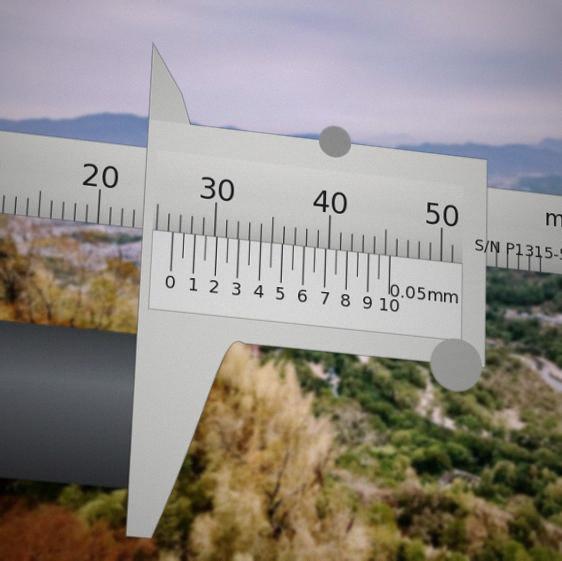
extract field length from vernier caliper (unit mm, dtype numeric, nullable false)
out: 26.4 mm
